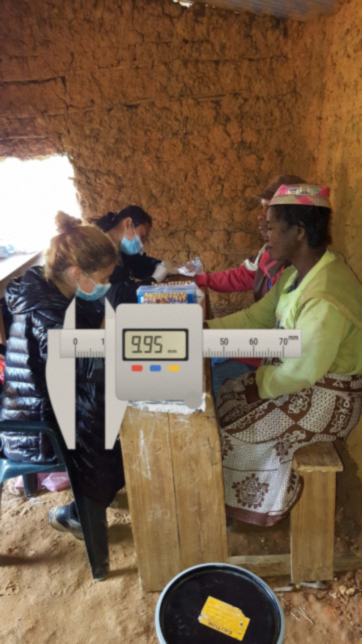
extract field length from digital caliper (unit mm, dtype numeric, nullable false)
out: 9.95 mm
